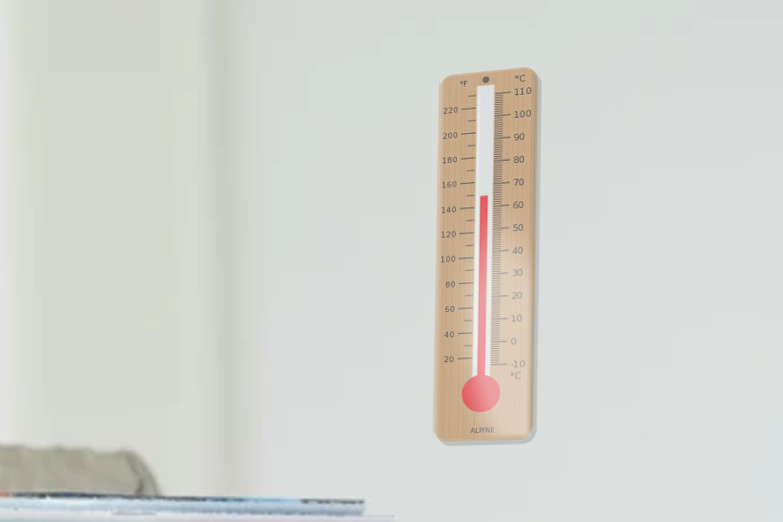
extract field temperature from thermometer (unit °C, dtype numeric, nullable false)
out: 65 °C
